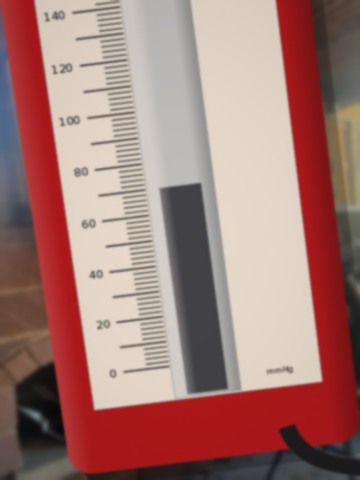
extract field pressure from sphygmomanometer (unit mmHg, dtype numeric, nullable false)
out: 70 mmHg
